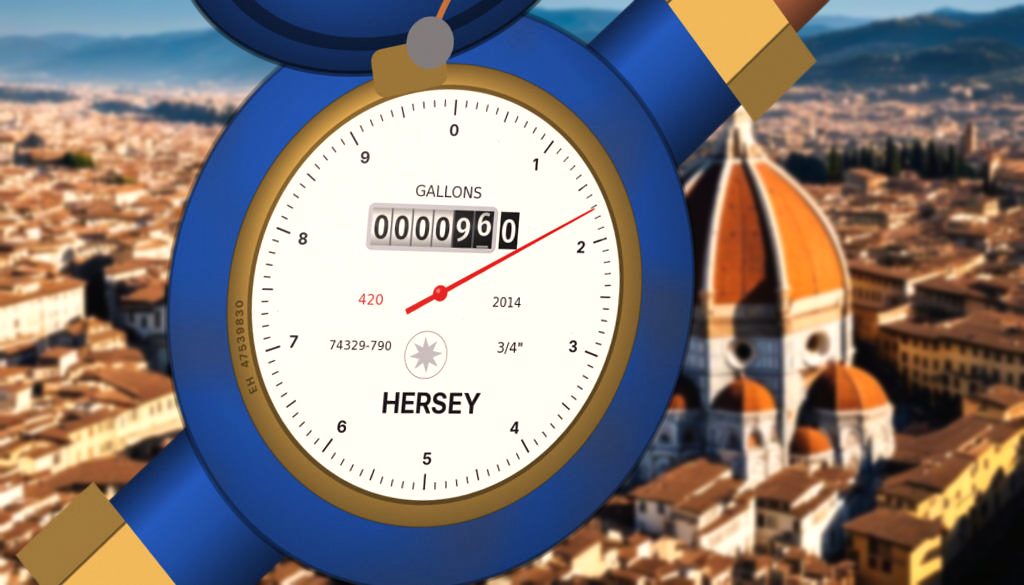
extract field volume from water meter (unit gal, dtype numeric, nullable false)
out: 961.7 gal
